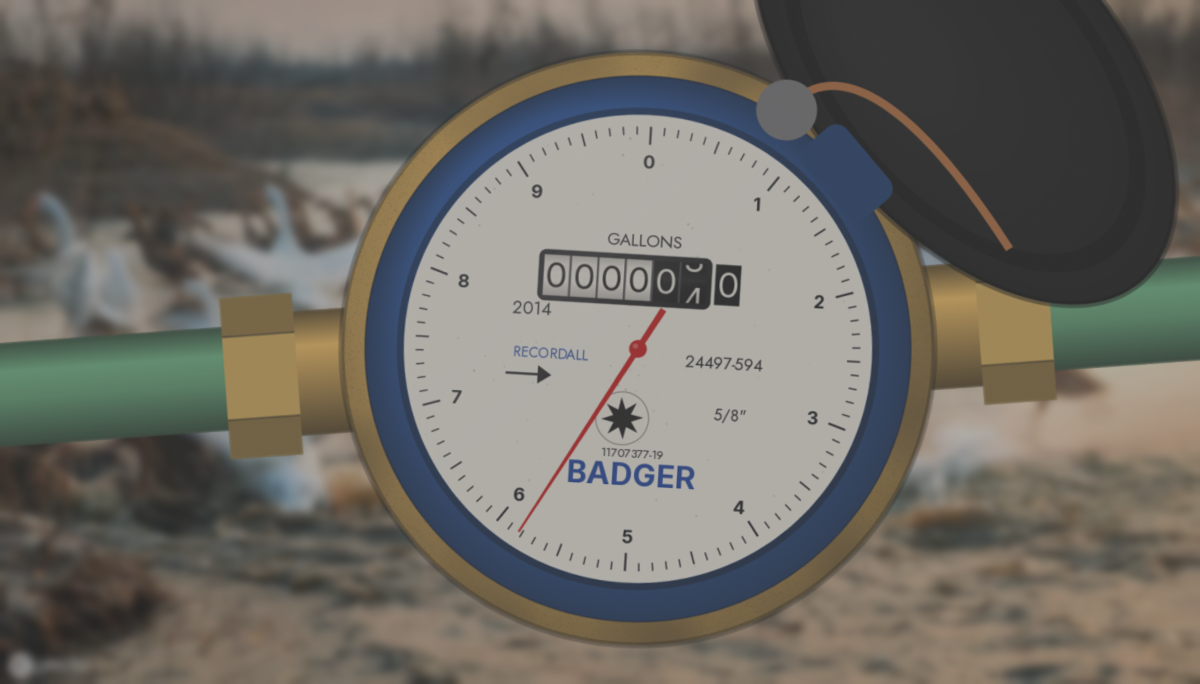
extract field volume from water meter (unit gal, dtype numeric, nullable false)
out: 35.8 gal
